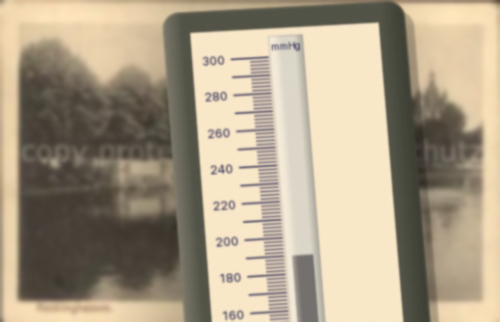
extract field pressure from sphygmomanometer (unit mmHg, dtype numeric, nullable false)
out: 190 mmHg
